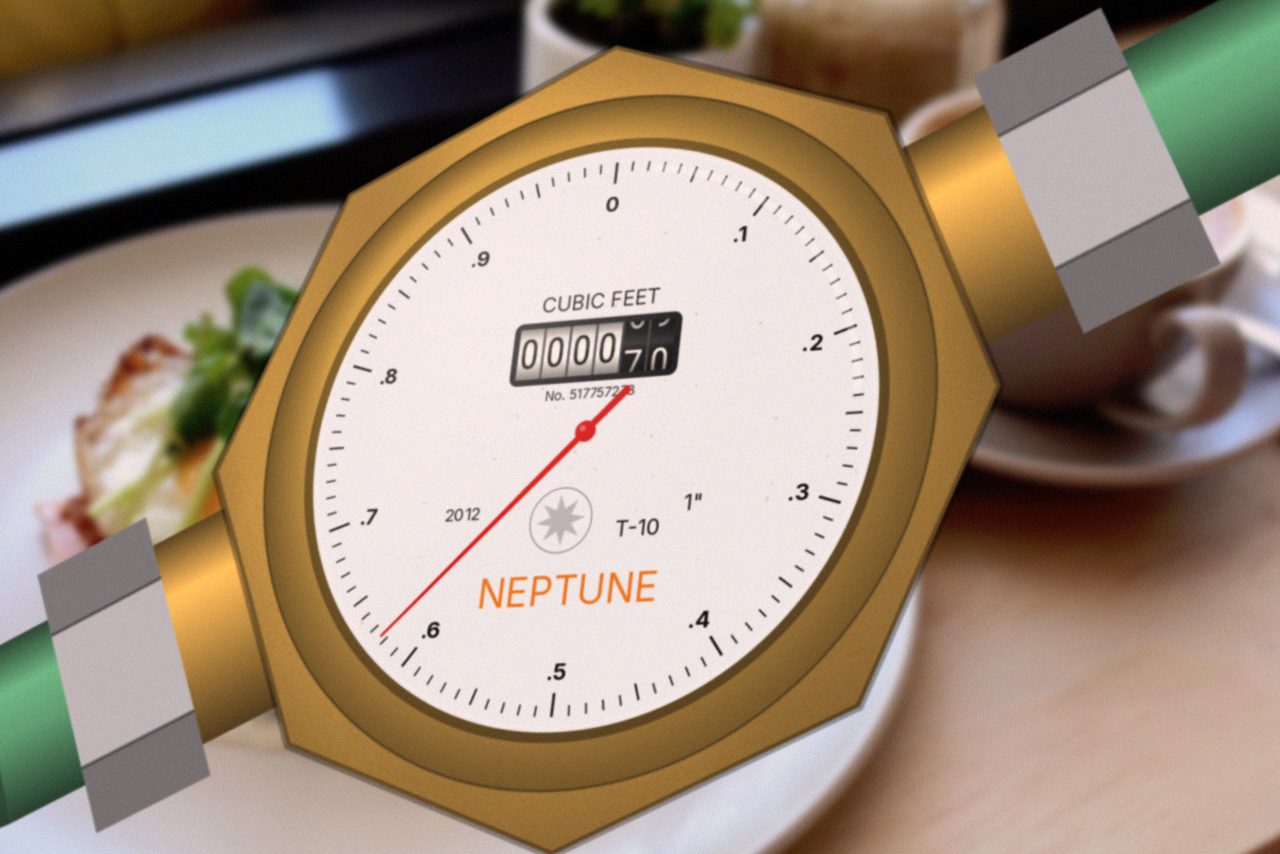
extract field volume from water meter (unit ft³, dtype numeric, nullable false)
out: 69.62 ft³
